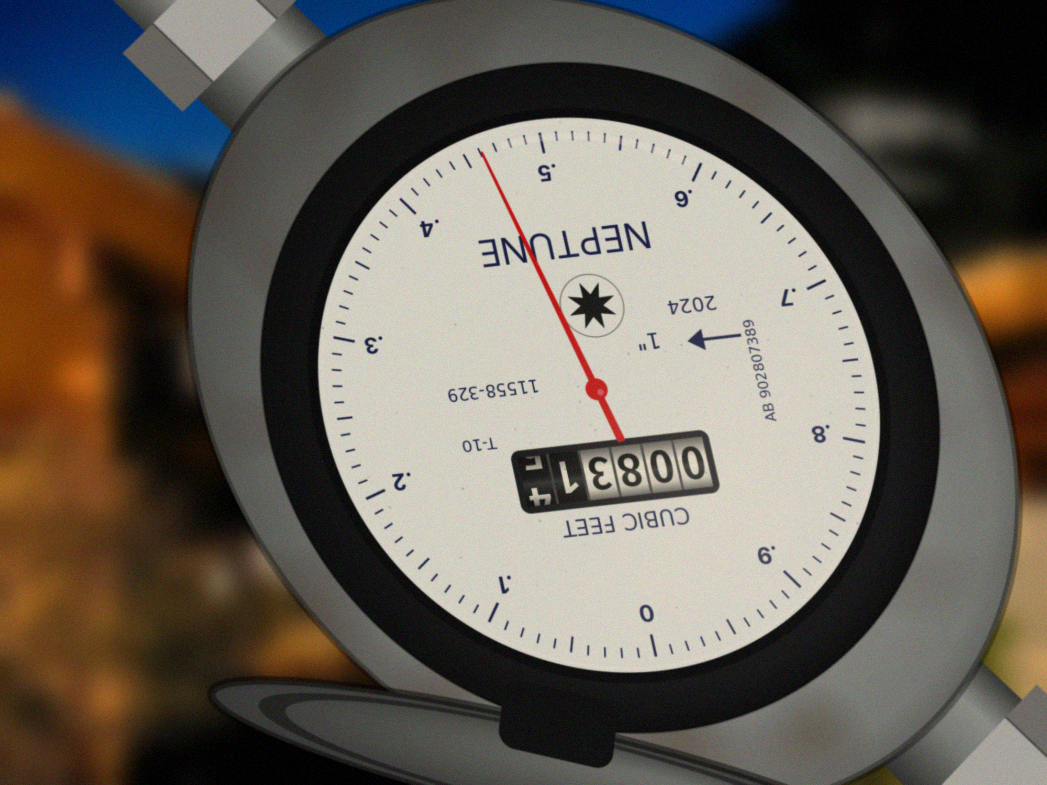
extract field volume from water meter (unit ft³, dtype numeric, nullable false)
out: 8314.46 ft³
